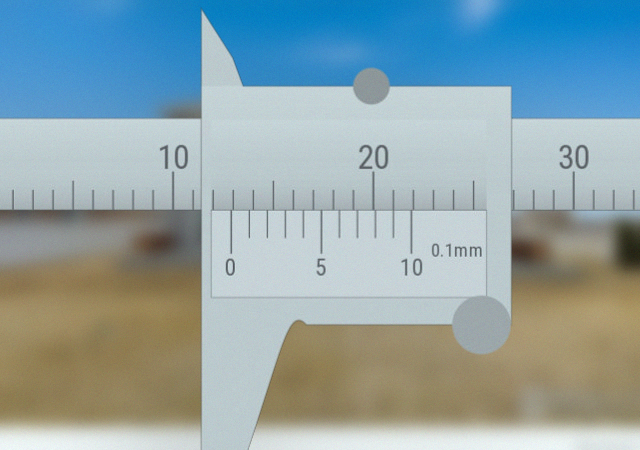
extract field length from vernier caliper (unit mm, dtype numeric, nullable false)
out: 12.9 mm
